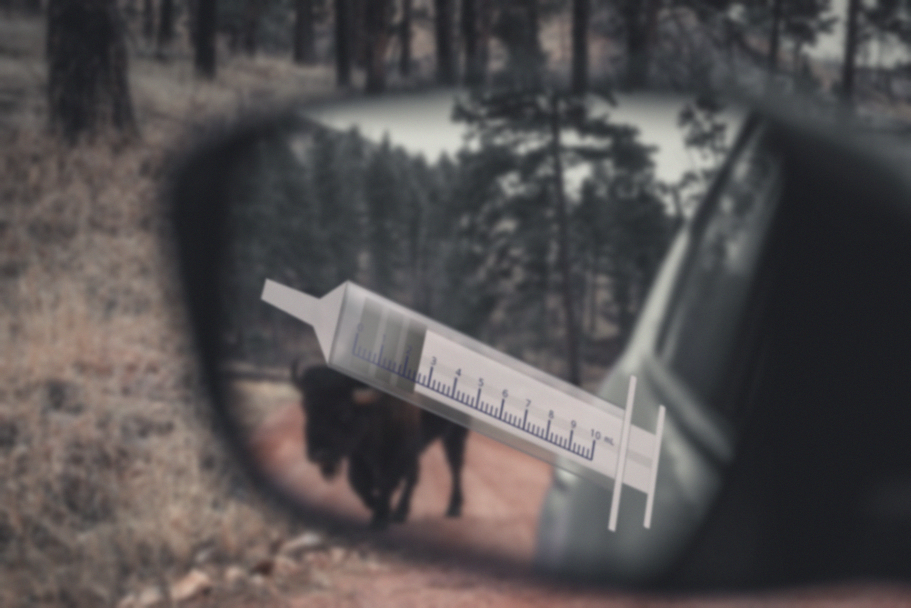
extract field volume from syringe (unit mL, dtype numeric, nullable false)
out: 0 mL
